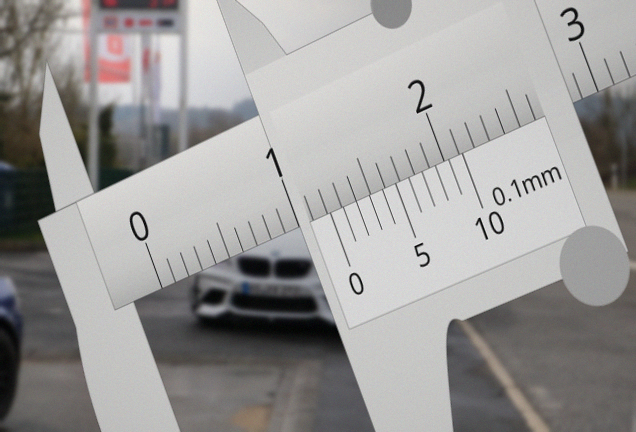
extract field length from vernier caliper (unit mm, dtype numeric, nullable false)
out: 12.2 mm
